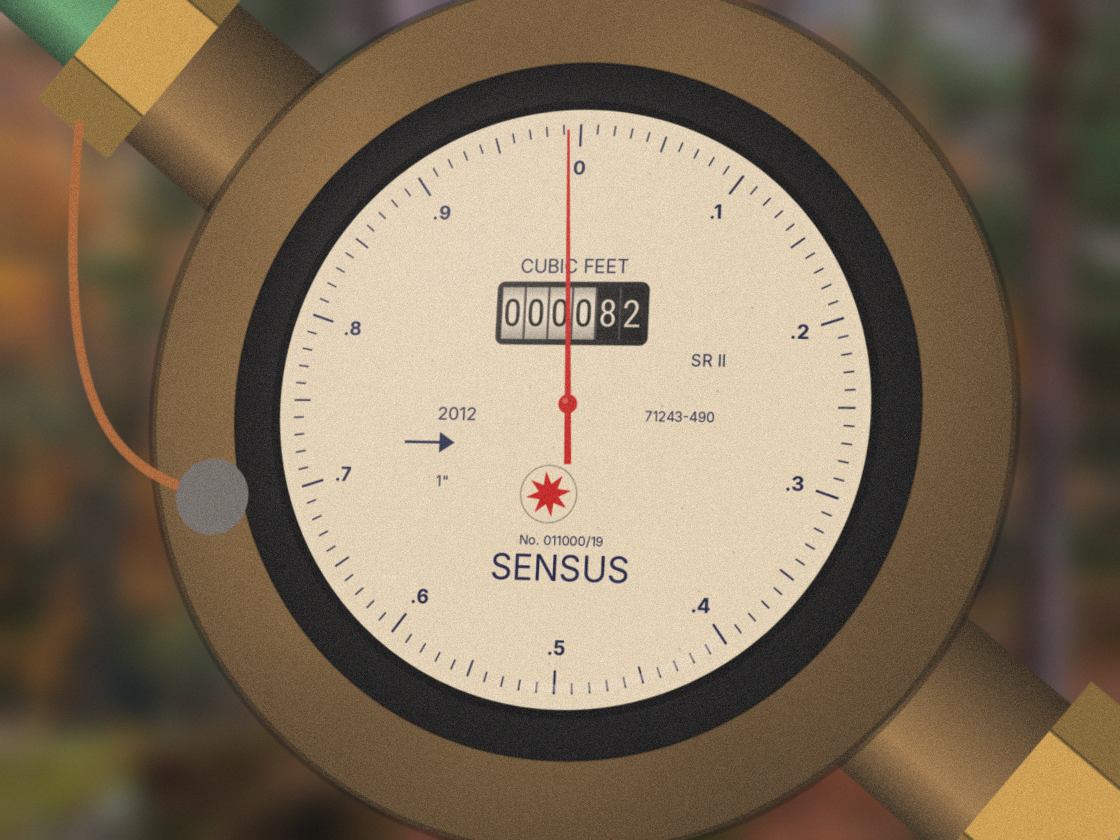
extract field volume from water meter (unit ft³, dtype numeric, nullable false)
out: 81.99 ft³
